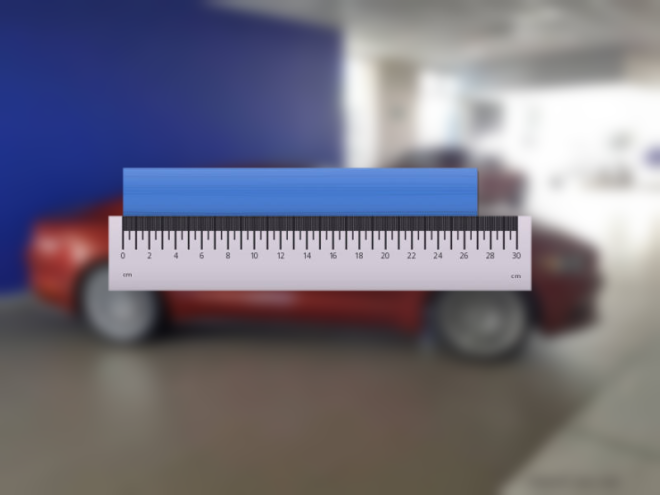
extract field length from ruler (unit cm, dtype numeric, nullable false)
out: 27 cm
